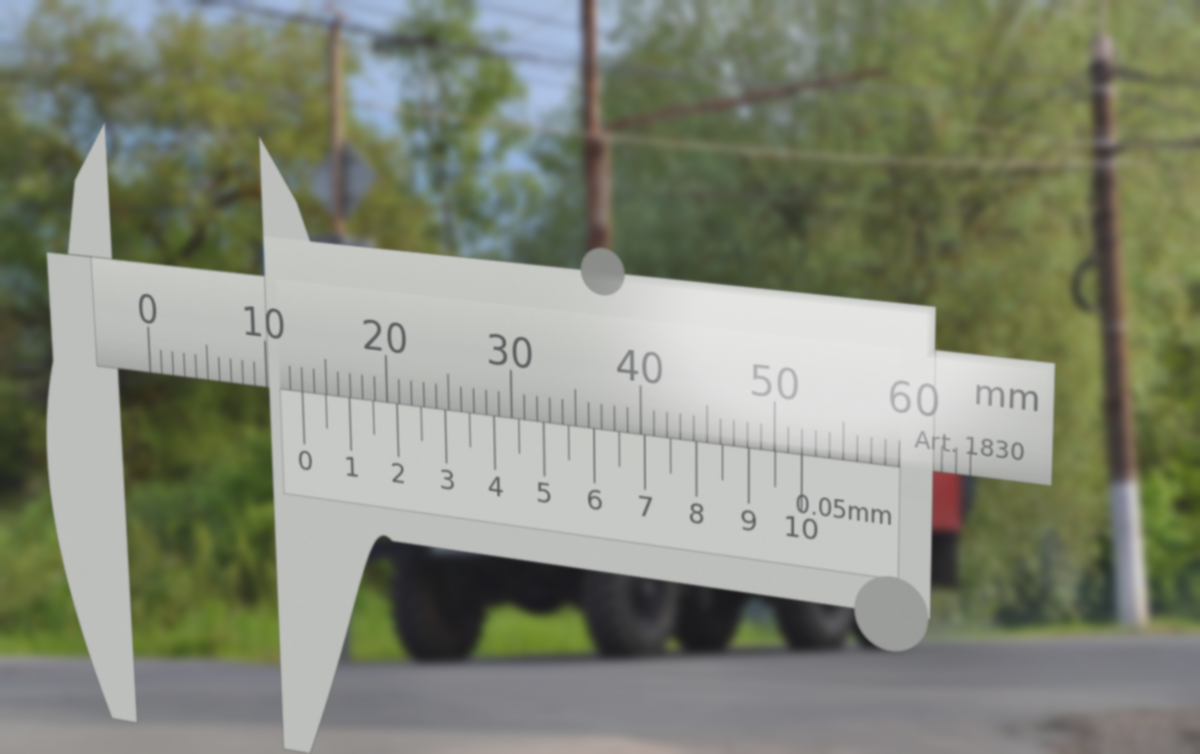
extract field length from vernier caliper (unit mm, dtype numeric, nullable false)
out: 13.0 mm
